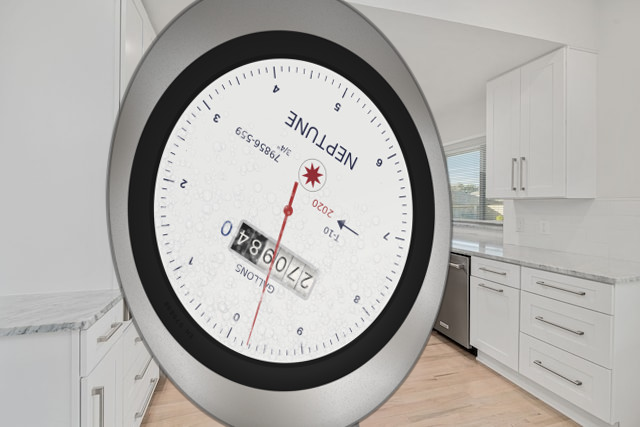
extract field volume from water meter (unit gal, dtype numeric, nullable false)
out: 2709839.7 gal
